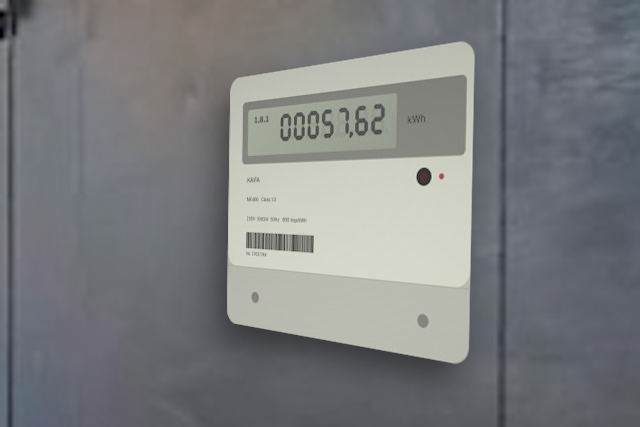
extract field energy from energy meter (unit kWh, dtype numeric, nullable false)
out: 57.62 kWh
